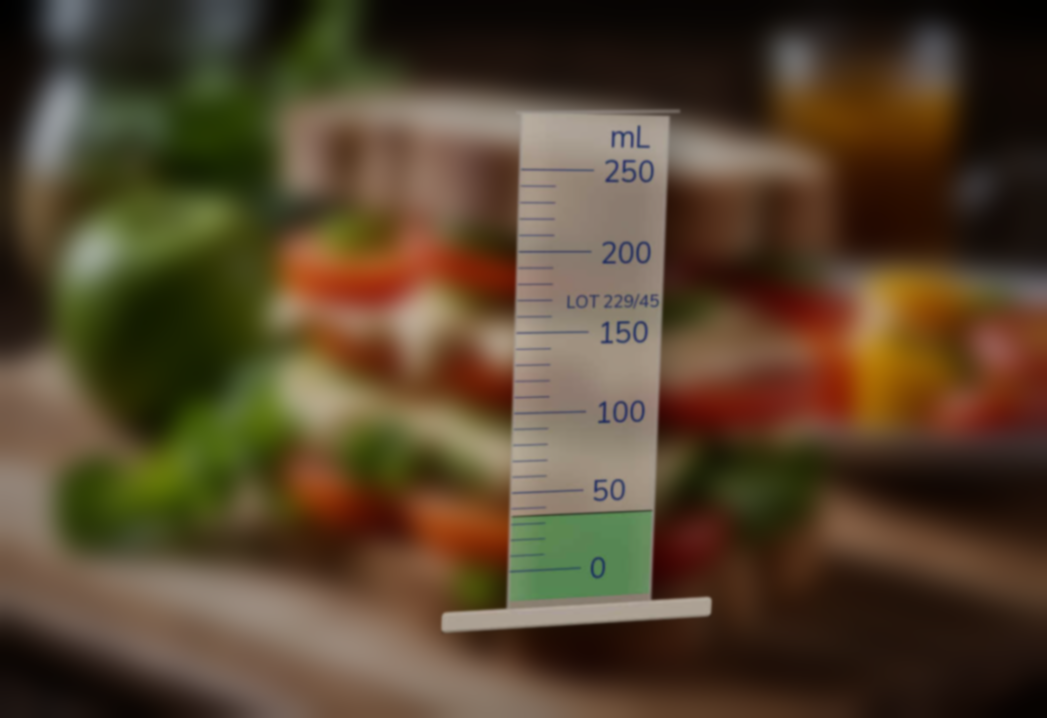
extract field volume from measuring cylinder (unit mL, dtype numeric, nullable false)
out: 35 mL
